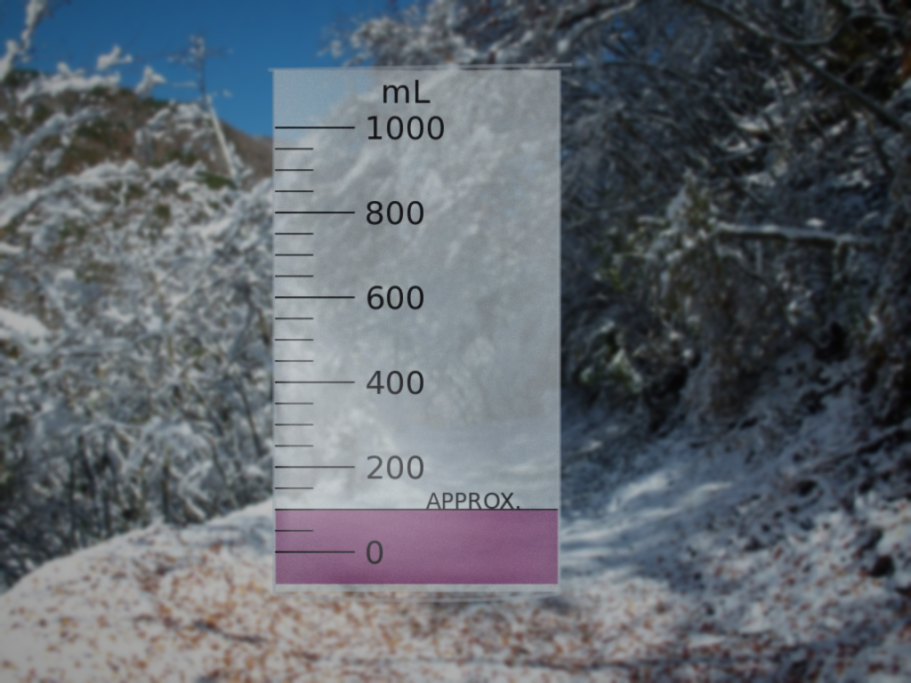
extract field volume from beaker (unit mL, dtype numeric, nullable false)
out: 100 mL
